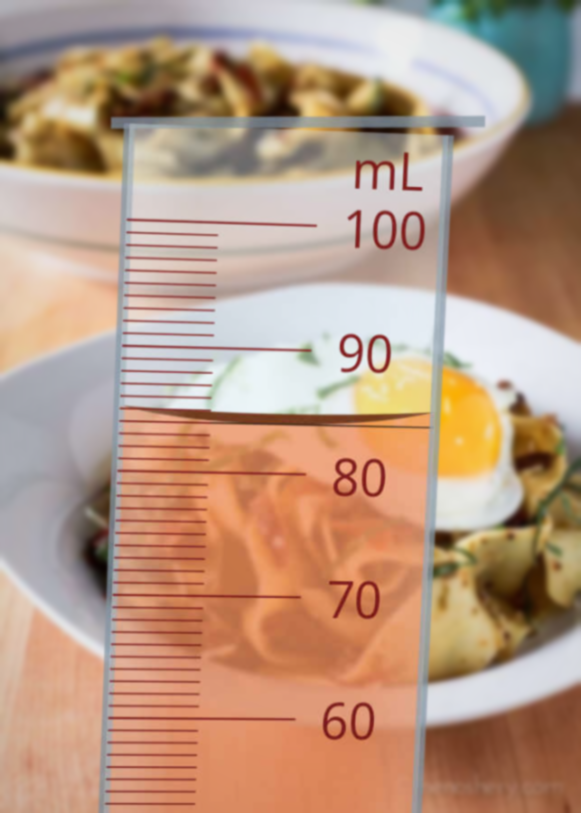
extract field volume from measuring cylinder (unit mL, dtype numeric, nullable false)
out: 84 mL
